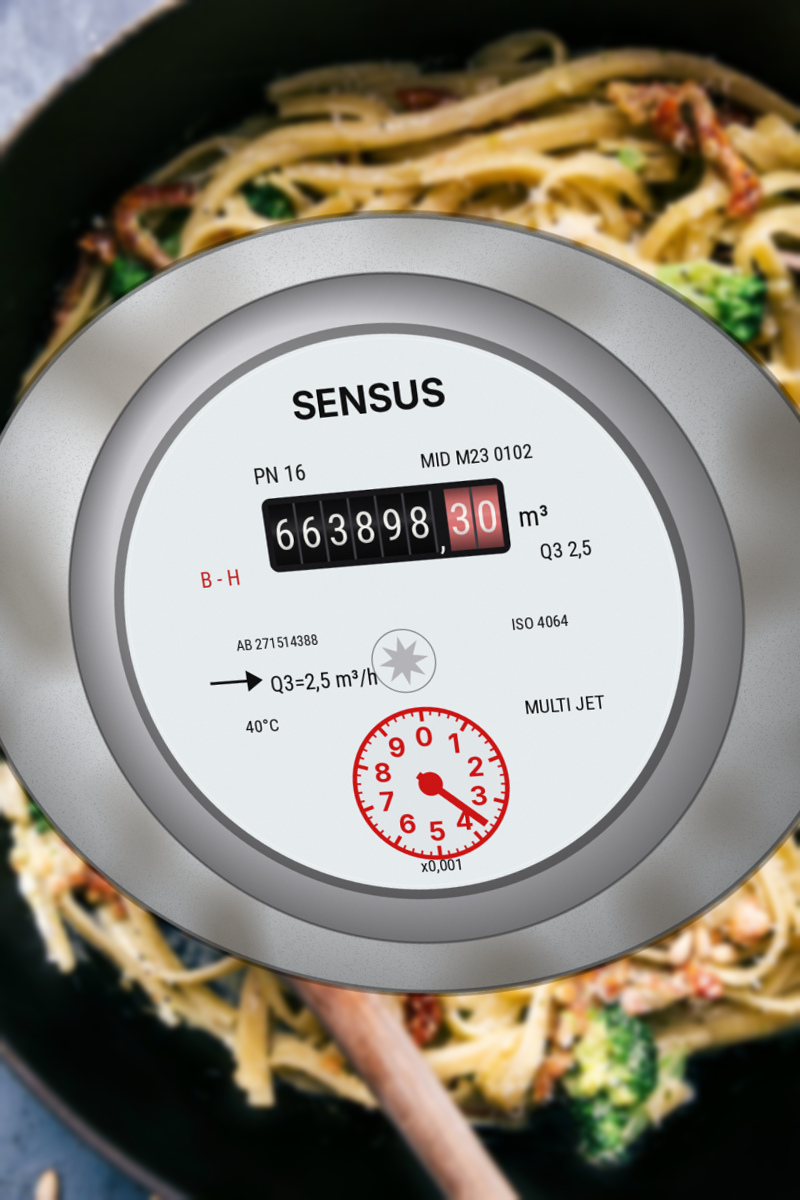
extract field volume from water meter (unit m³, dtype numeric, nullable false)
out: 663898.303 m³
